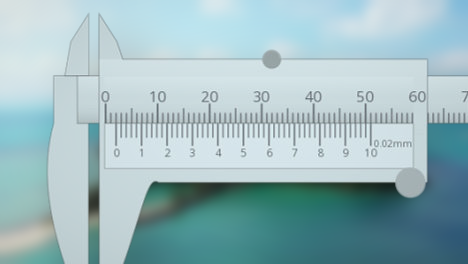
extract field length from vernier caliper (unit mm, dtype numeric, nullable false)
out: 2.0 mm
